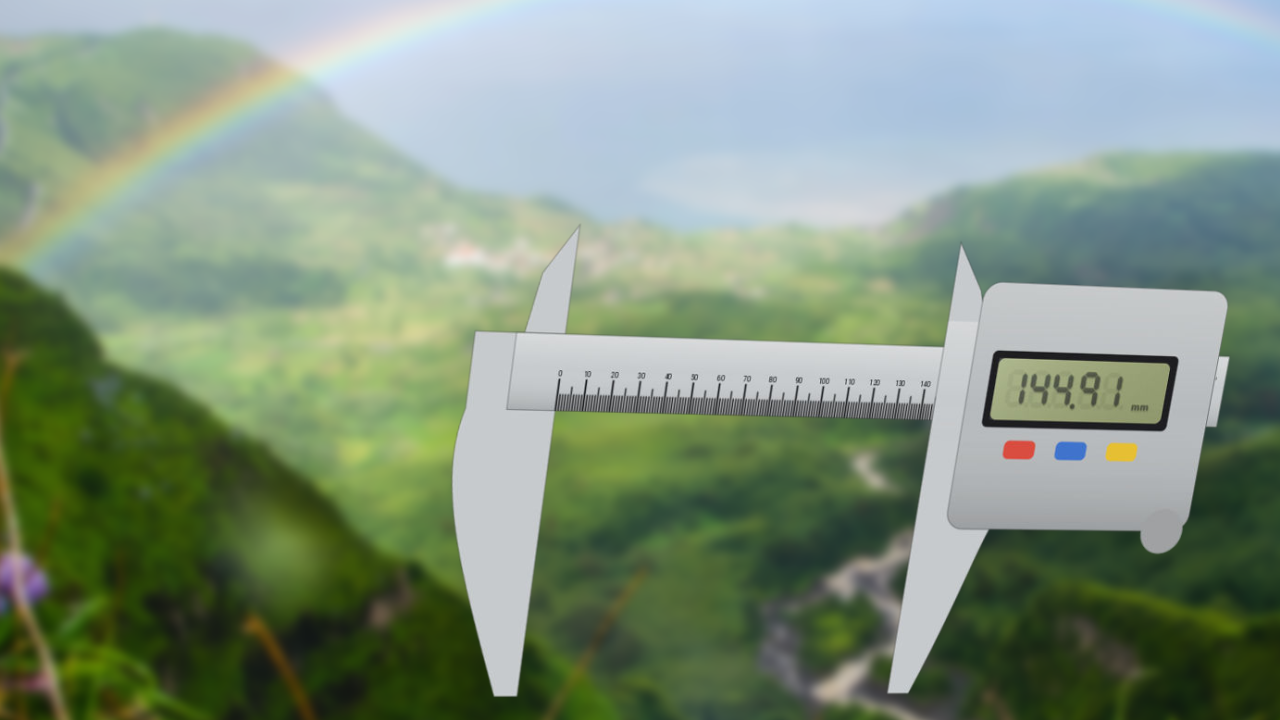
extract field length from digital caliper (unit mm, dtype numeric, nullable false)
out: 144.91 mm
